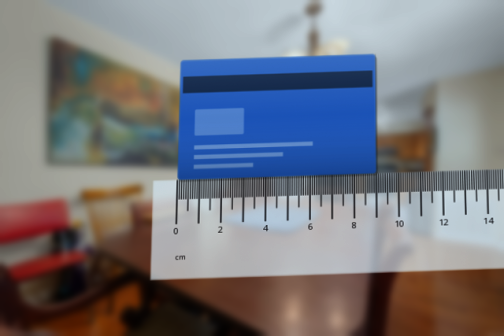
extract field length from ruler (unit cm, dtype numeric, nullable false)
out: 9 cm
